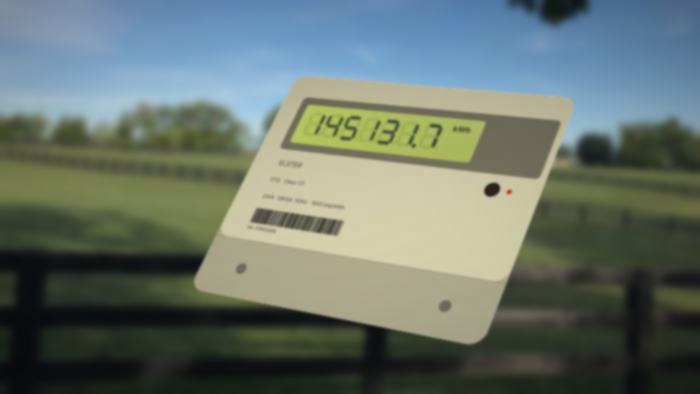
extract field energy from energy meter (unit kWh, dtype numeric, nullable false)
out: 145131.7 kWh
